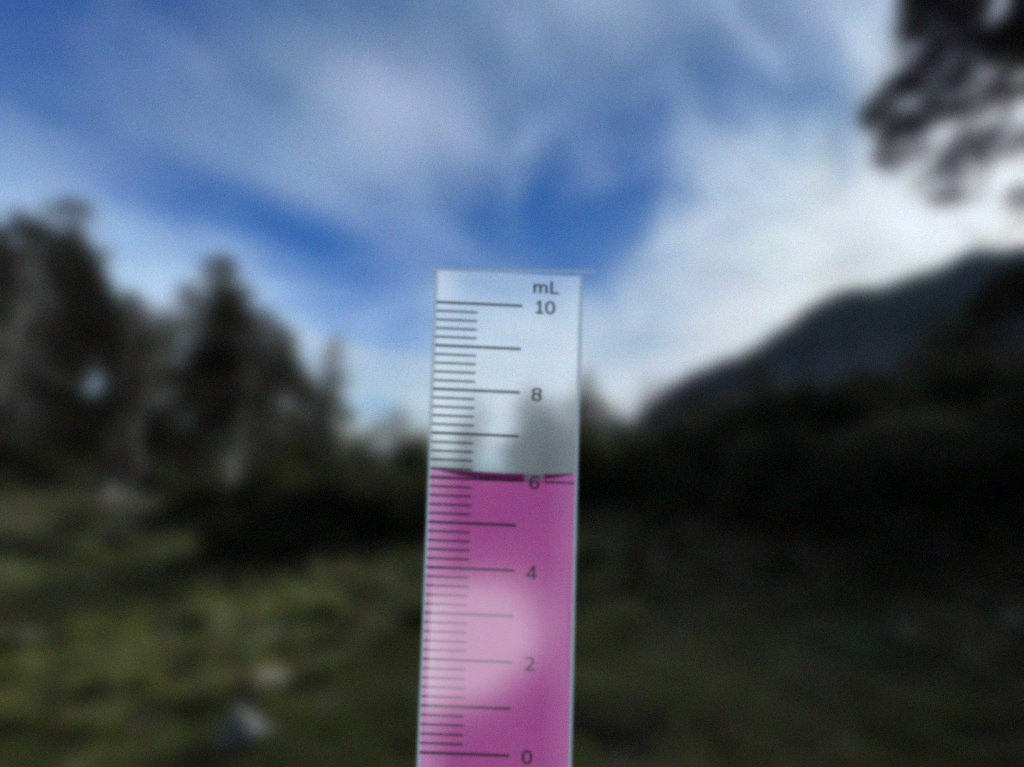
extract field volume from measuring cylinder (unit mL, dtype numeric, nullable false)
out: 6 mL
